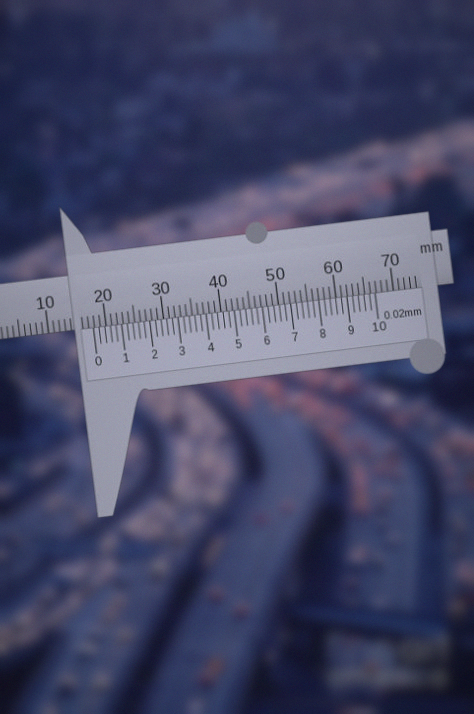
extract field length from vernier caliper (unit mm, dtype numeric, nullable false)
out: 17.8 mm
